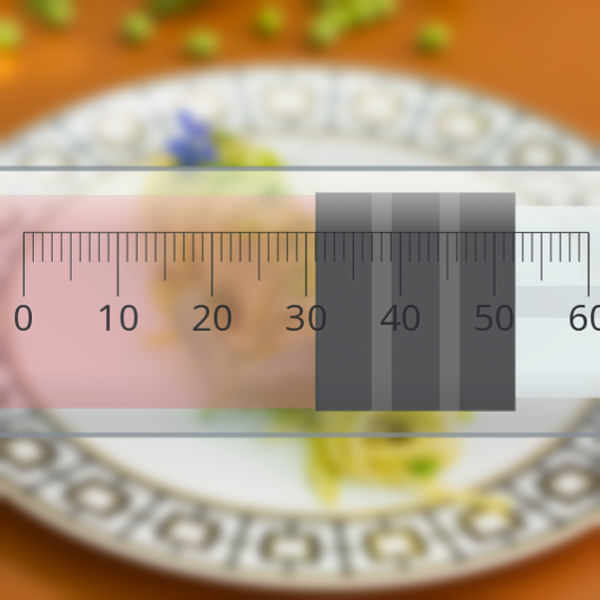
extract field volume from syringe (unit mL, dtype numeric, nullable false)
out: 31 mL
